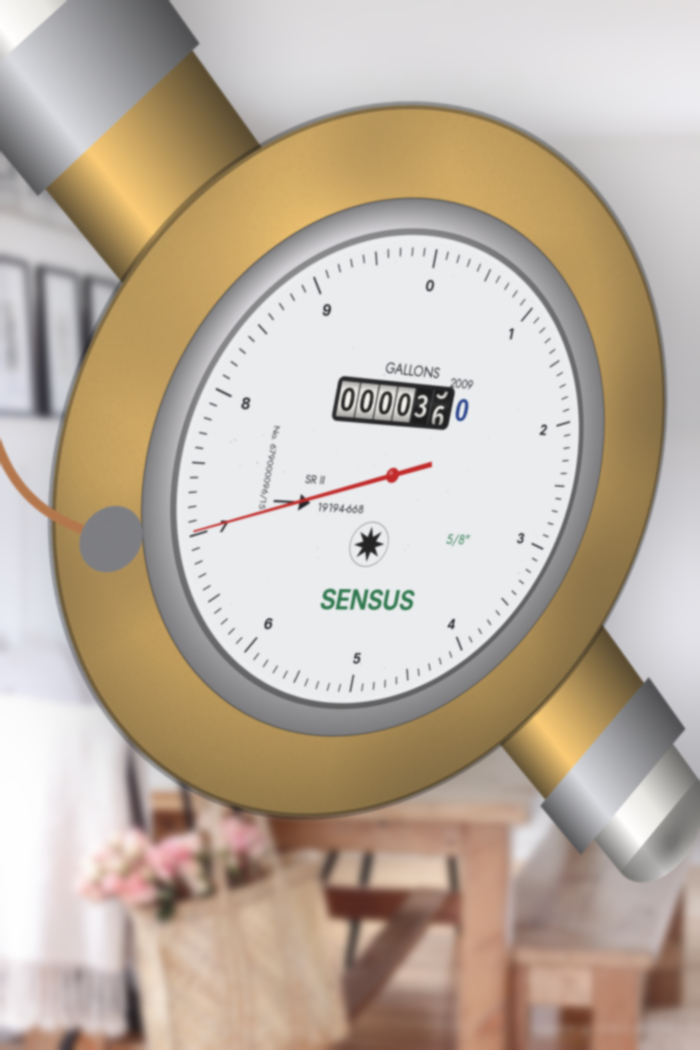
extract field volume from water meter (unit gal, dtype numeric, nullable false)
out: 357.0 gal
